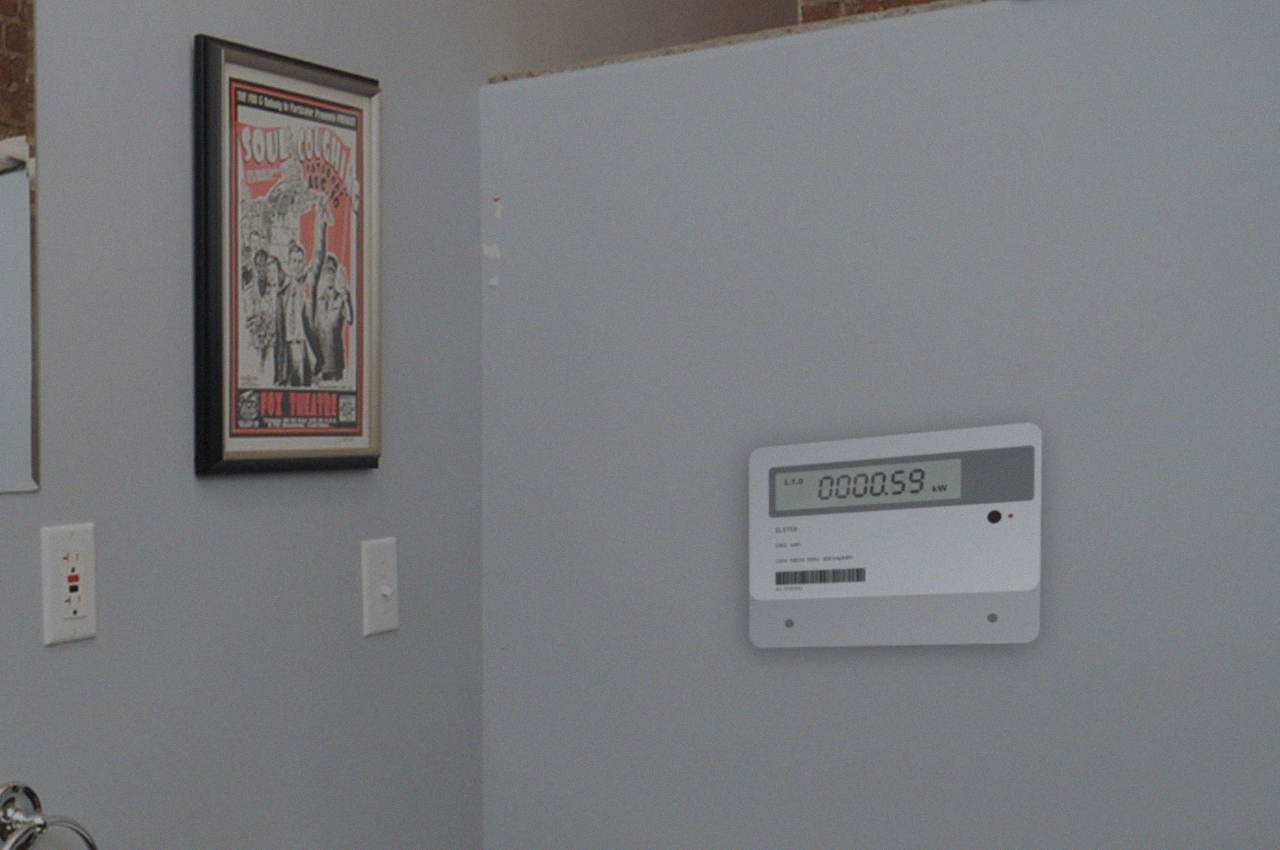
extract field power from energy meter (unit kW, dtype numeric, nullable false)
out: 0.59 kW
